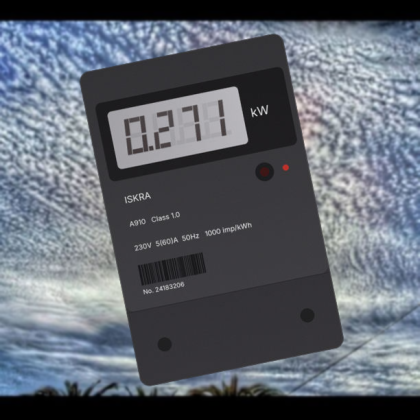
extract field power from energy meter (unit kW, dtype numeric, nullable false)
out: 0.271 kW
